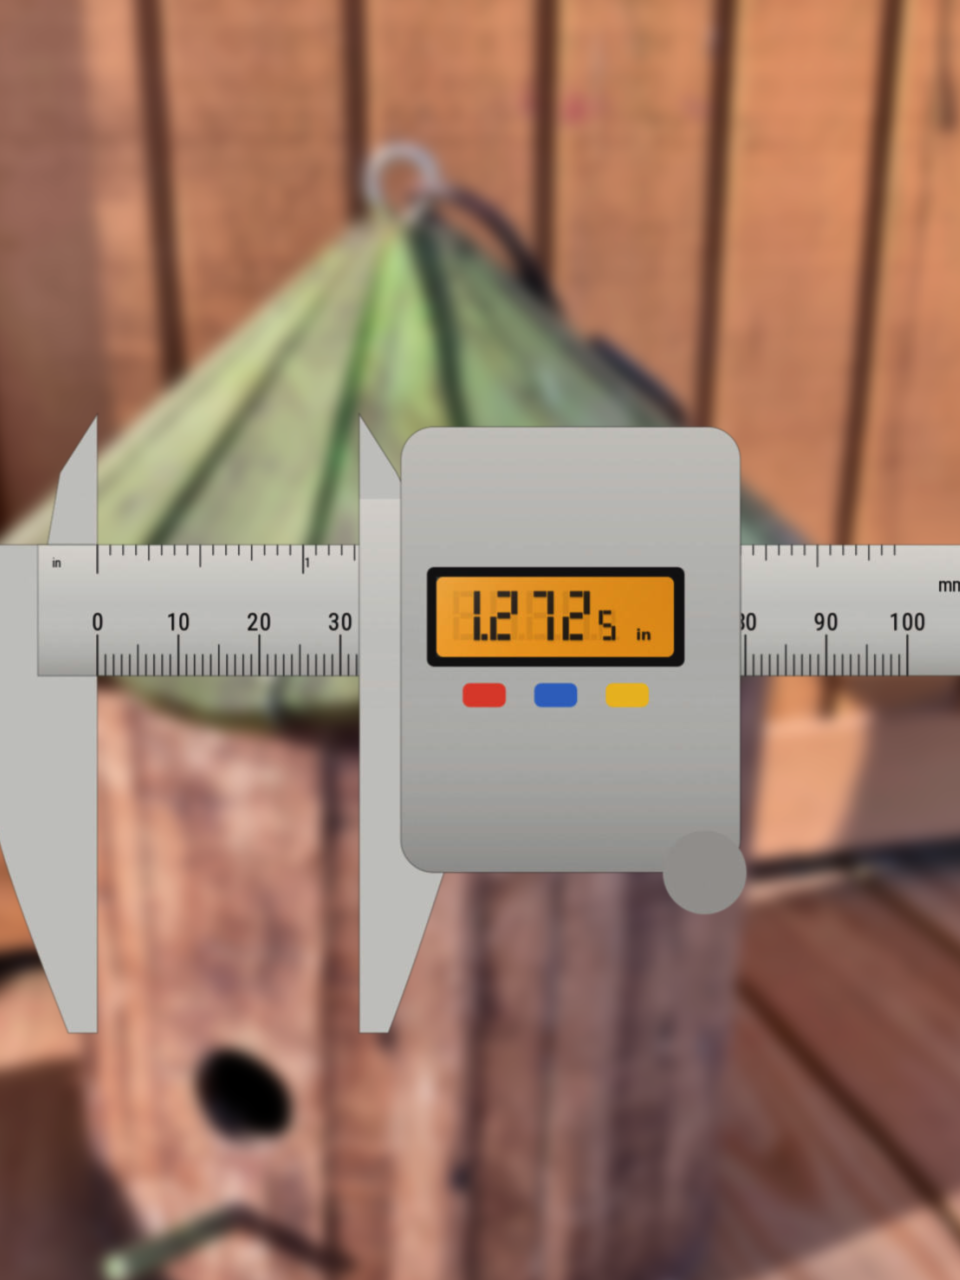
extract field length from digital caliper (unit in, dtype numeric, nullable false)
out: 1.2725 in
